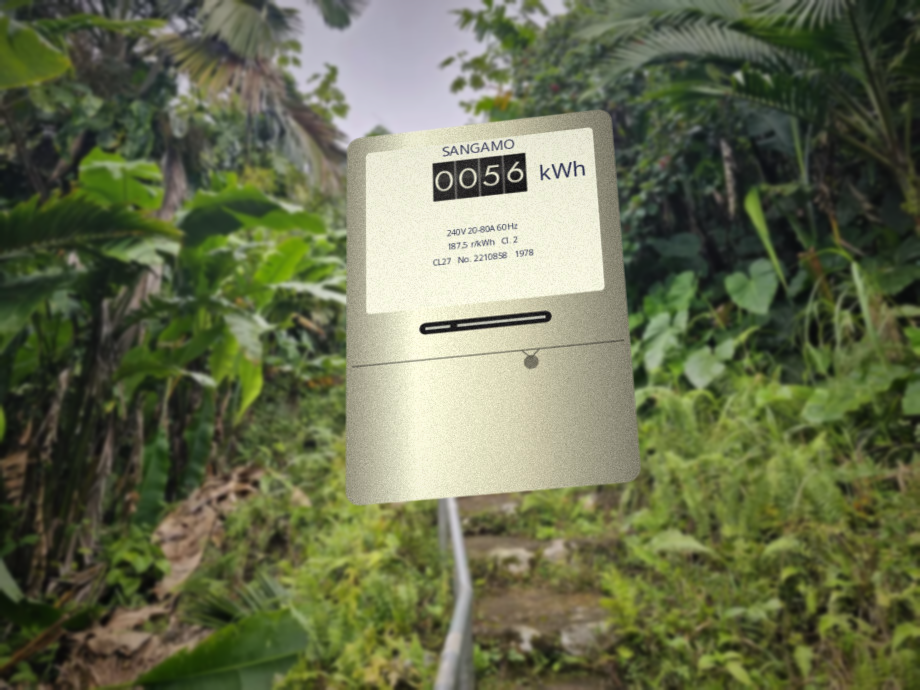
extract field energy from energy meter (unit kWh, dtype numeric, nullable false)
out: 56 kWh
